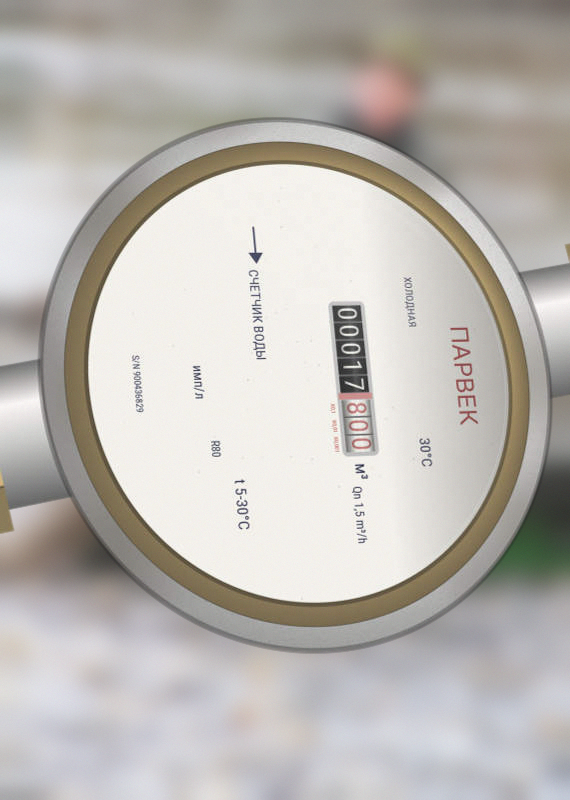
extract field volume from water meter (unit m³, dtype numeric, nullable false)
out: 17.800 m³
